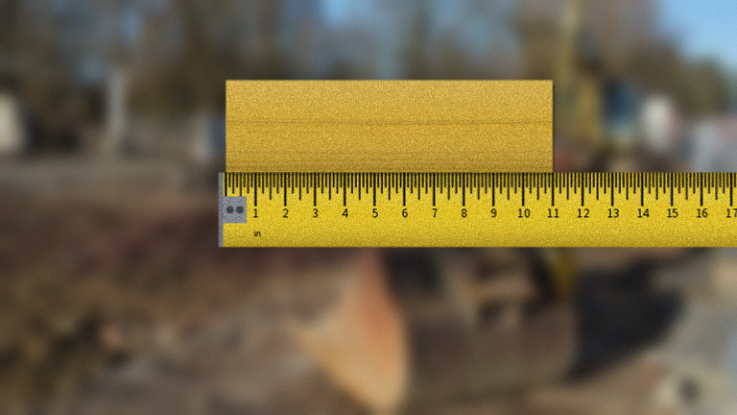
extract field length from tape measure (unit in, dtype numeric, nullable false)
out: 11 in
